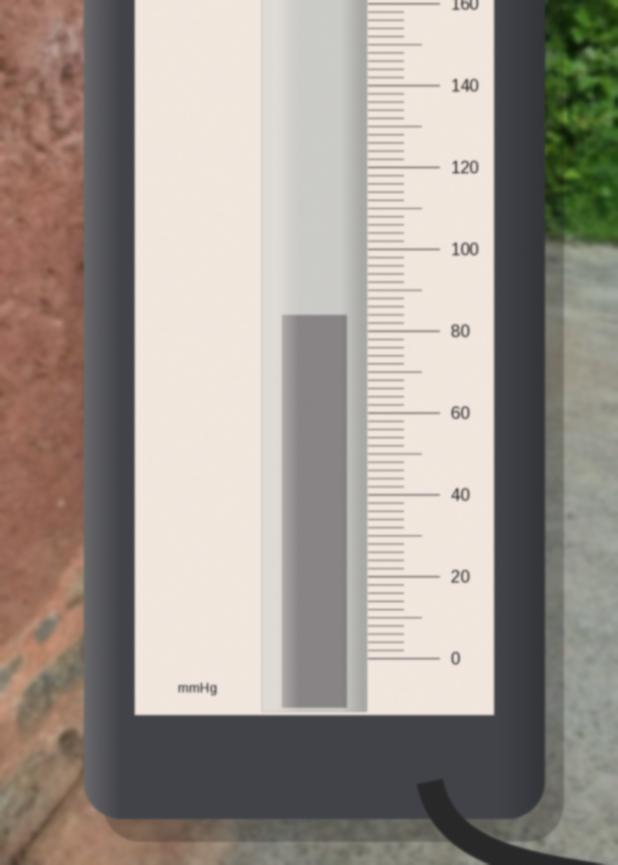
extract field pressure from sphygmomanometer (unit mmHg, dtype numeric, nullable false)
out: 84 mmHg
